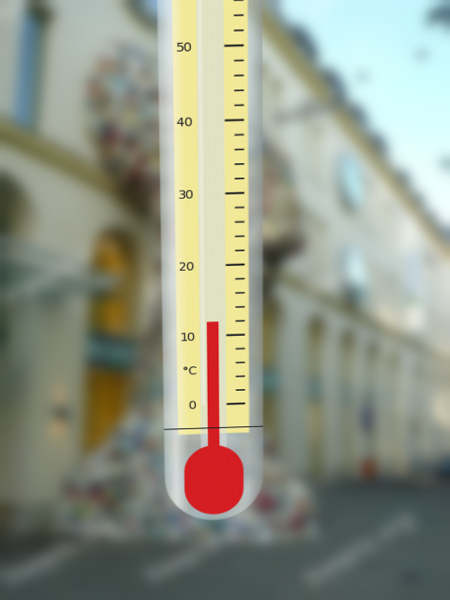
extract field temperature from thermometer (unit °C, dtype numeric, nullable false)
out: 12 °C
